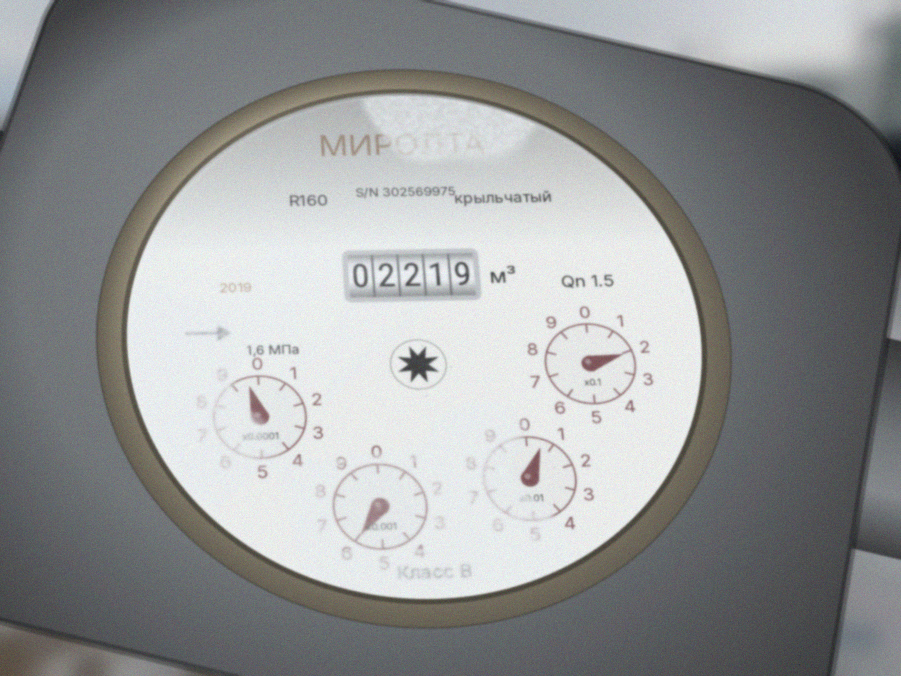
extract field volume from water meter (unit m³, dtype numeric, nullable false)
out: 2219.2059 m³
